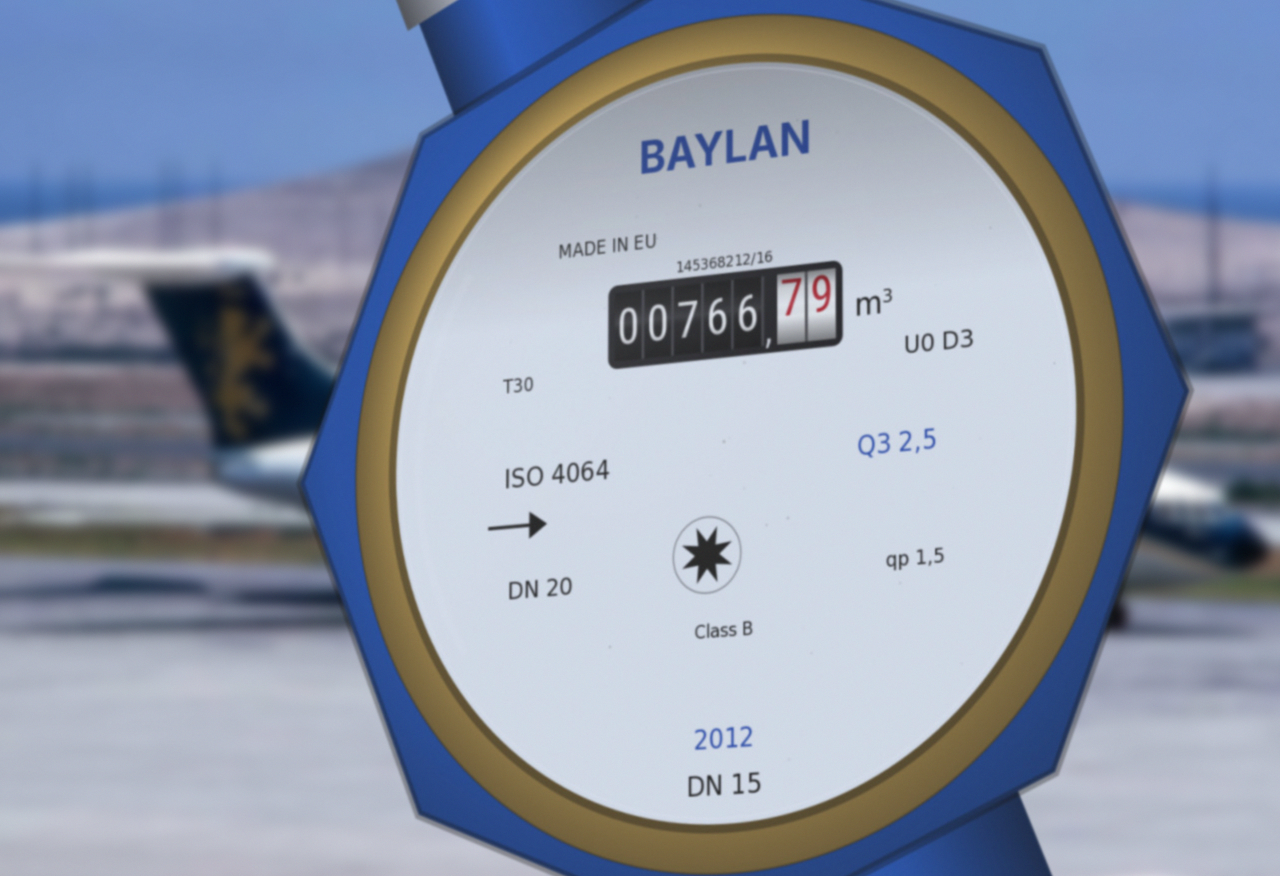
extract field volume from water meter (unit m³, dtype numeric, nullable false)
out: 766.79 m³
